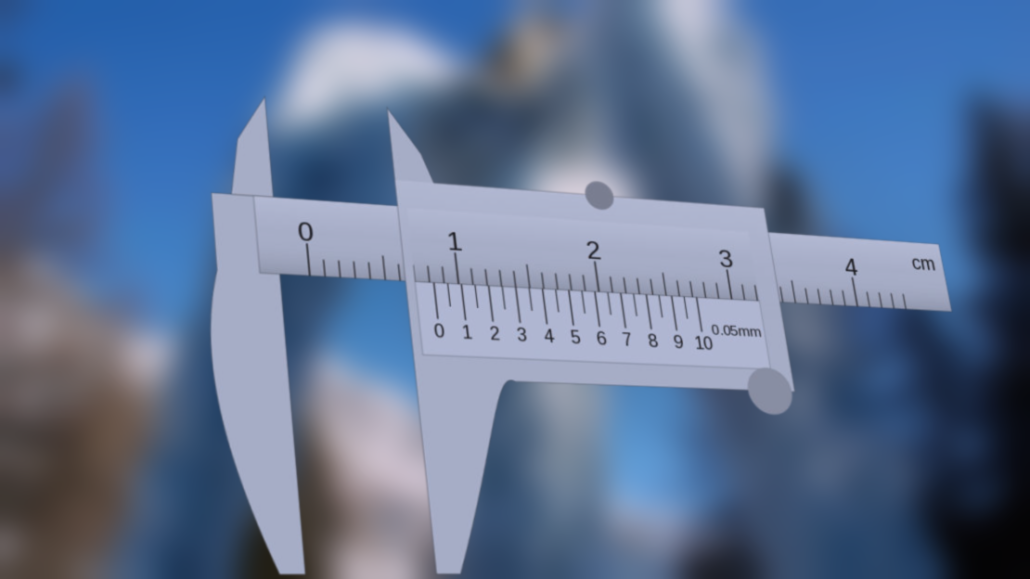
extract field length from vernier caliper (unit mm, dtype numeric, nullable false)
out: 8.3 mm
